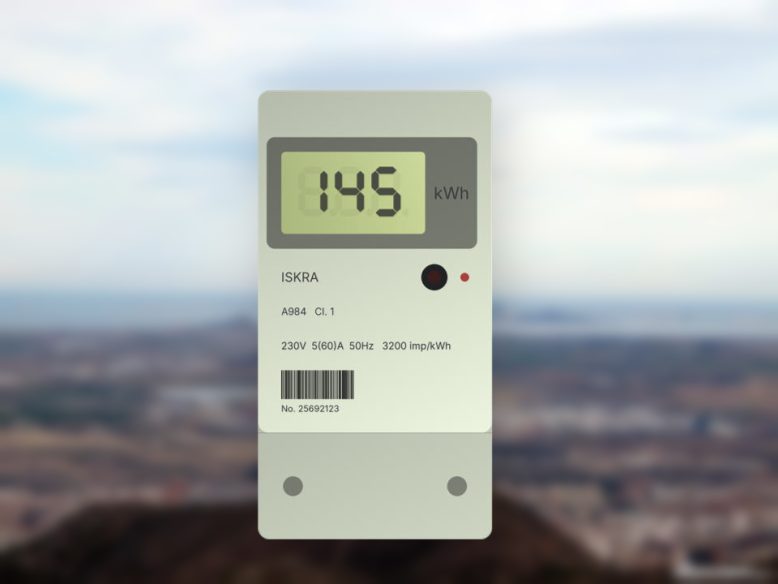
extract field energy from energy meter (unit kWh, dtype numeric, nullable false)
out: 145 kWh
